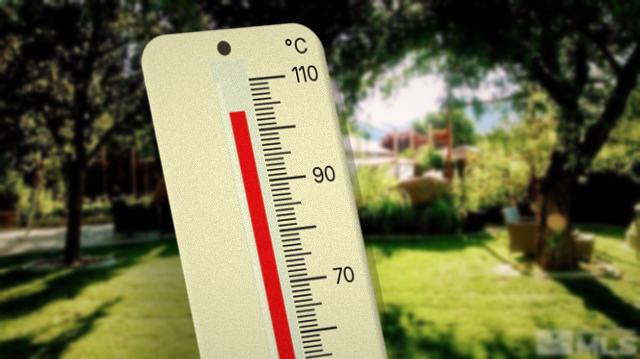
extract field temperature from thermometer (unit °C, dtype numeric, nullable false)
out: 104 °C
